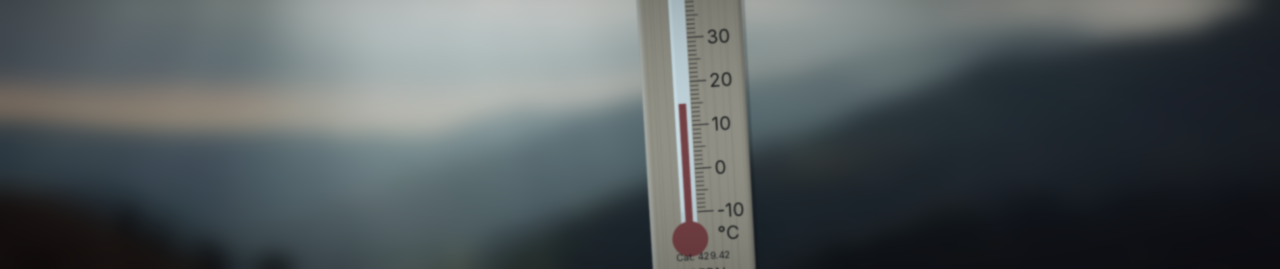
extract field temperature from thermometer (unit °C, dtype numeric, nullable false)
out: 15 °C
